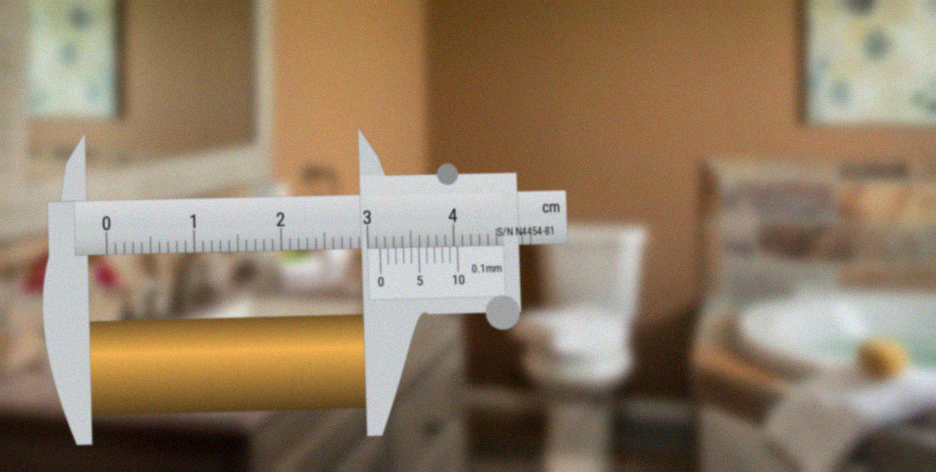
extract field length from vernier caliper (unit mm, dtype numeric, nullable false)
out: 31.4 mm
